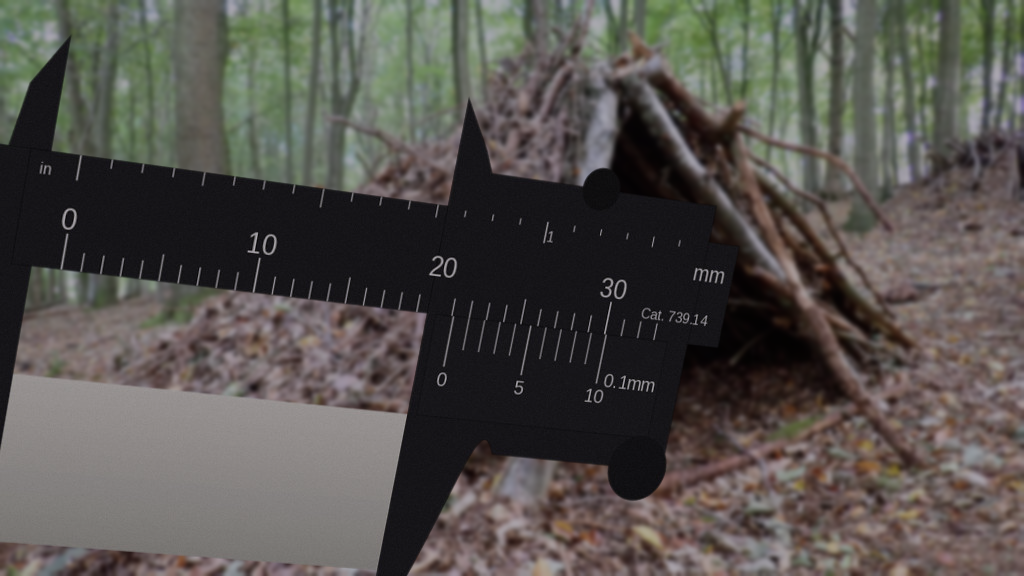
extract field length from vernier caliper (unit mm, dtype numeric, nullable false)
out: 21.1 mm
